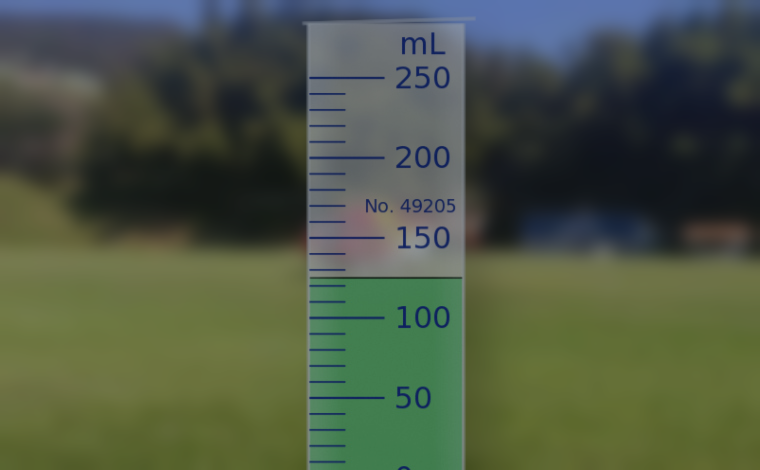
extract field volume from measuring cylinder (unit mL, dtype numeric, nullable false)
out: 125 mL
